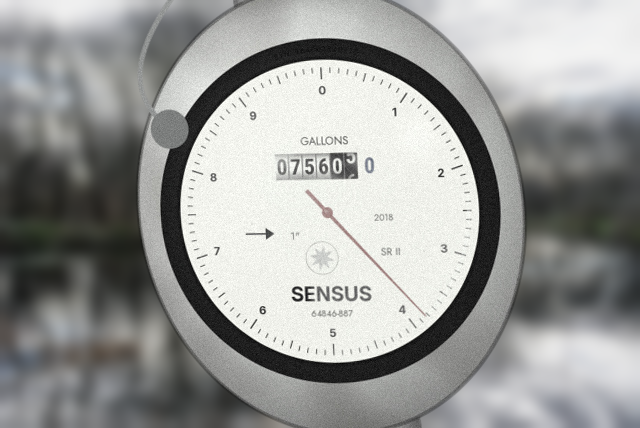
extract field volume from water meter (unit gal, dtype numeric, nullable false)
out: 756053.8 gal
